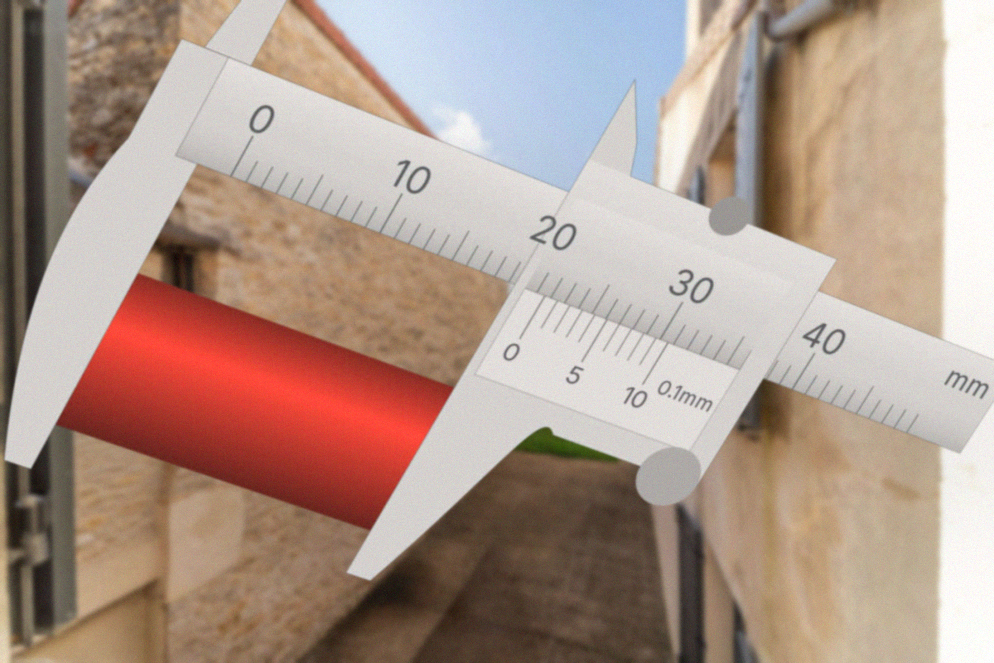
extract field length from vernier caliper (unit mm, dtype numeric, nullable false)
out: 21.6 mm
